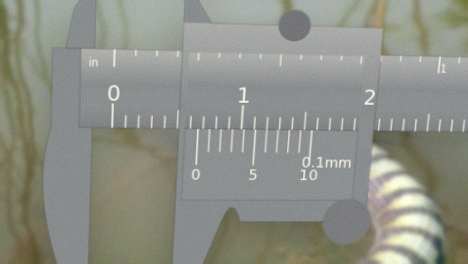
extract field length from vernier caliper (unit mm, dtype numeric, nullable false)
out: 6.6 mm
